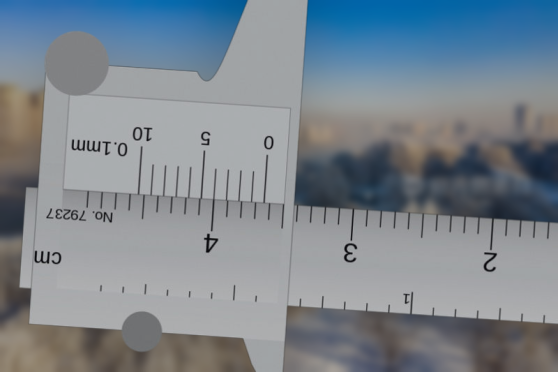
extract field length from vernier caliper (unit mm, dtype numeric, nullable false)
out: 36.4 mm
